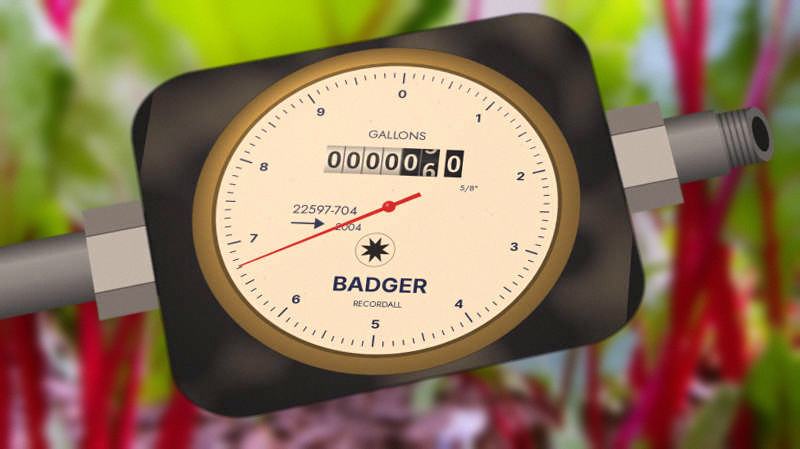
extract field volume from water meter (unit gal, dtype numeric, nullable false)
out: 56.7 gal
